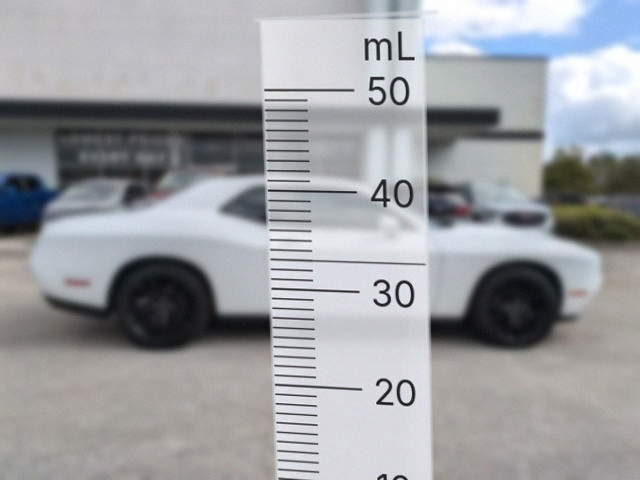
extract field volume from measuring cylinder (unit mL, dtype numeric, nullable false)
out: 33 mL
